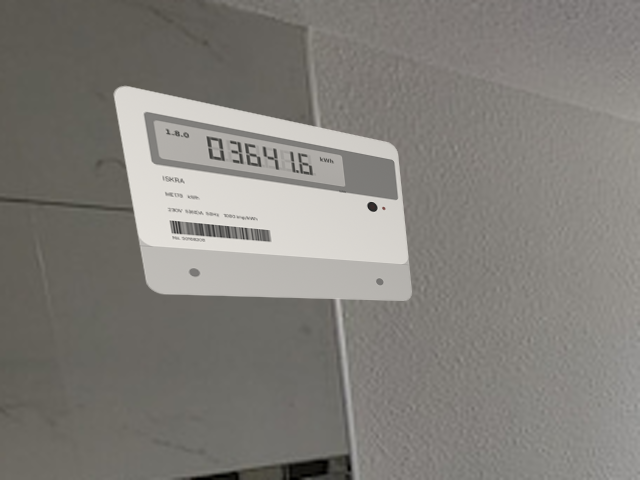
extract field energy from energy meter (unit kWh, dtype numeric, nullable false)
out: 3641.6 kWh
